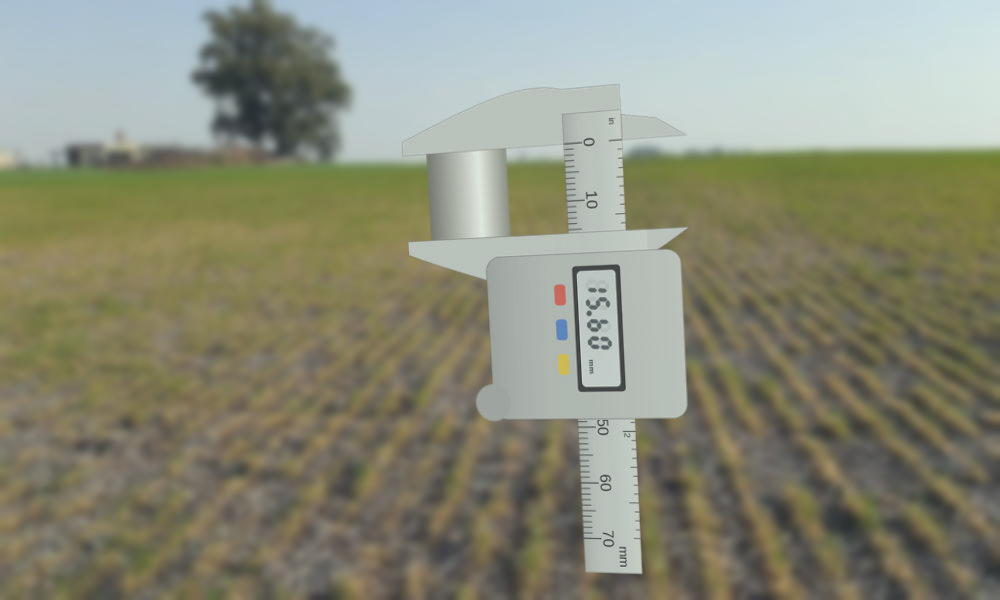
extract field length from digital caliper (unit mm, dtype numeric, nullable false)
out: 15.60 mm
